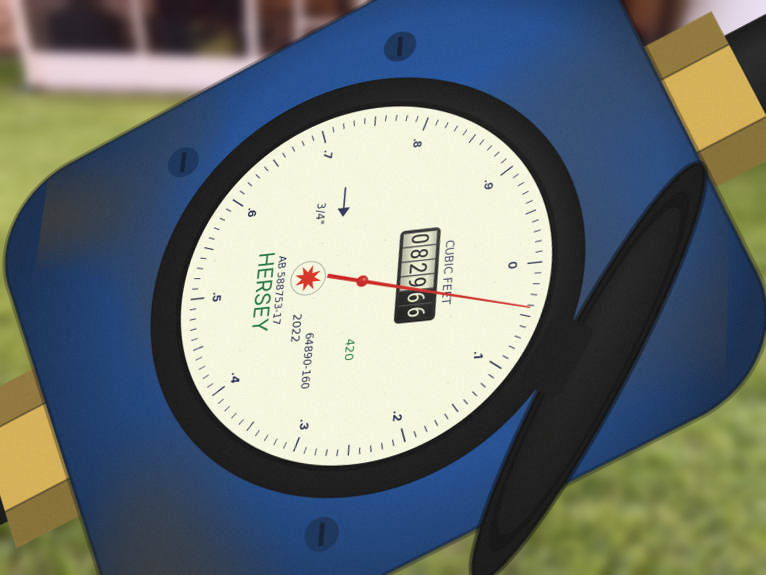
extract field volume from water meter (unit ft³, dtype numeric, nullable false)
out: 82966.04 ft³
